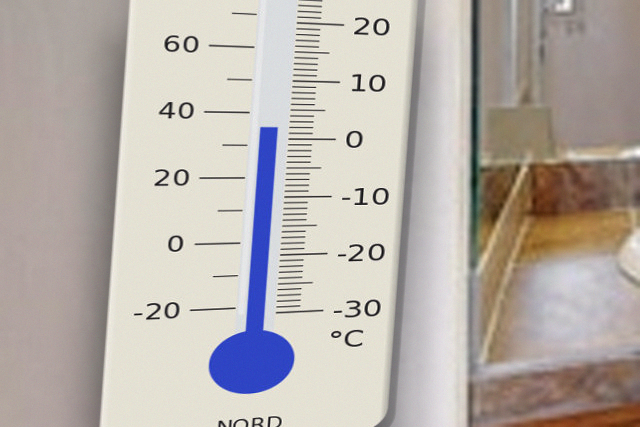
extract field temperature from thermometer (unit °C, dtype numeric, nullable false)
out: 2 °C
